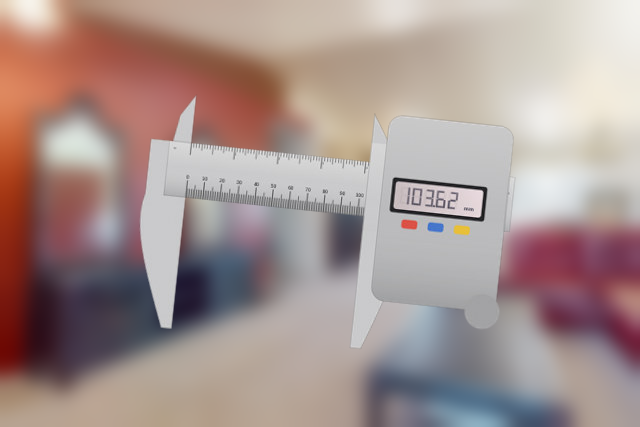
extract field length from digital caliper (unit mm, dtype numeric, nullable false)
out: 103.62 mm
